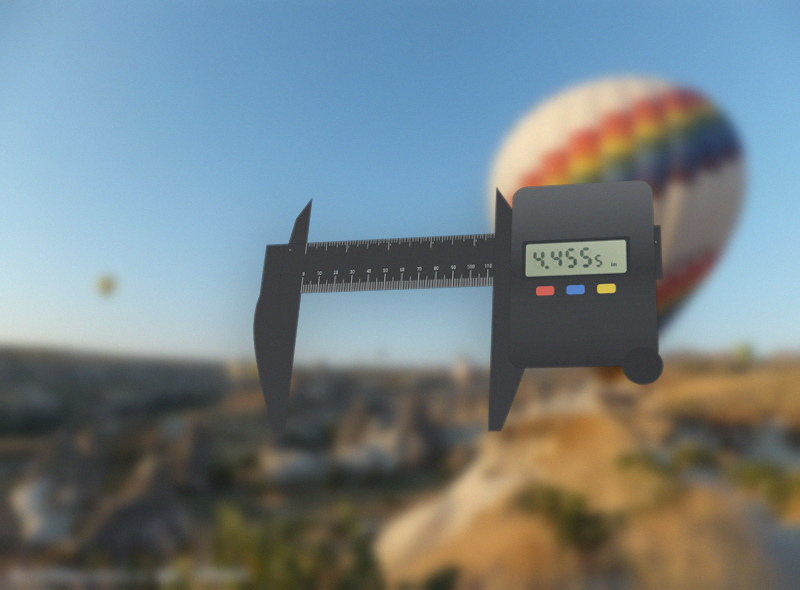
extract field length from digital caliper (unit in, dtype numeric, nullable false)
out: 4.4555 in
